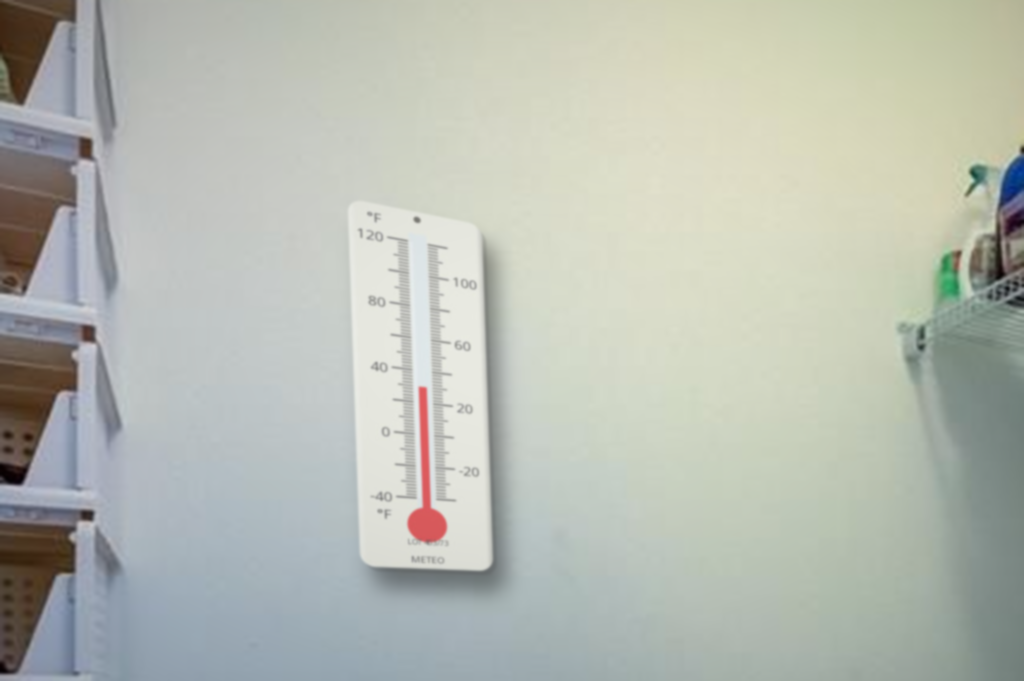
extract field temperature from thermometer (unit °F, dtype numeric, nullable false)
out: 30 °F
